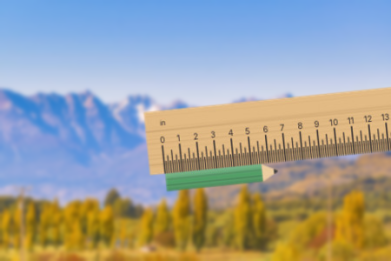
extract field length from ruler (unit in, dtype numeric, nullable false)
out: 6.5 in
